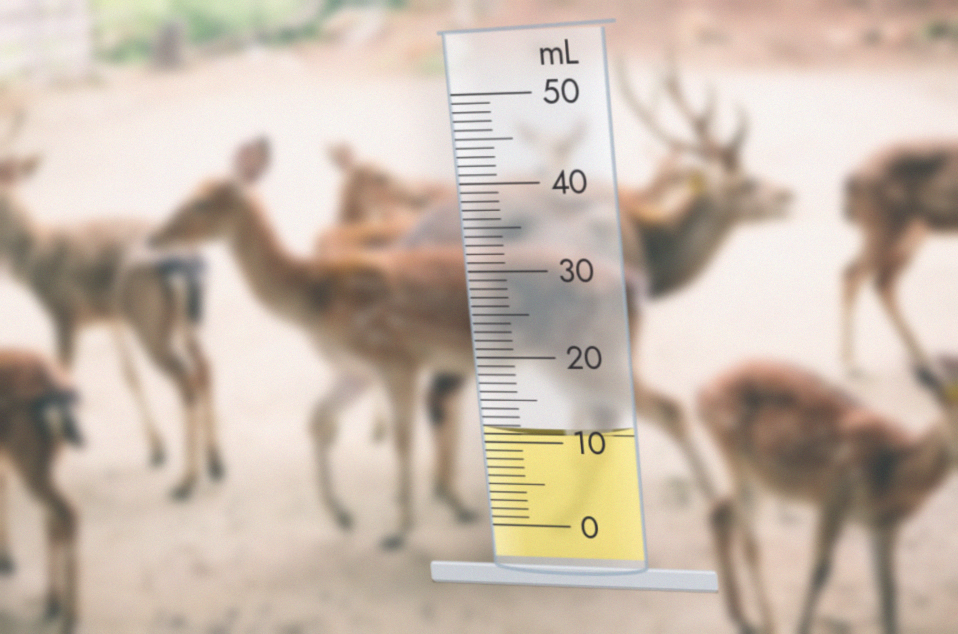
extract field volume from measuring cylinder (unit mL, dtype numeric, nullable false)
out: 11 mL
